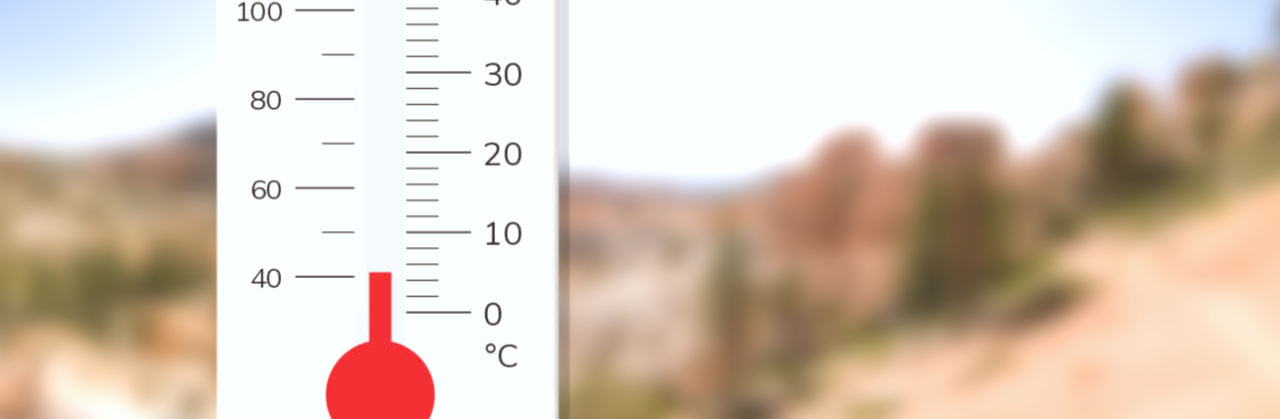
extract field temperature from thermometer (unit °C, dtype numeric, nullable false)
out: 5 °C
